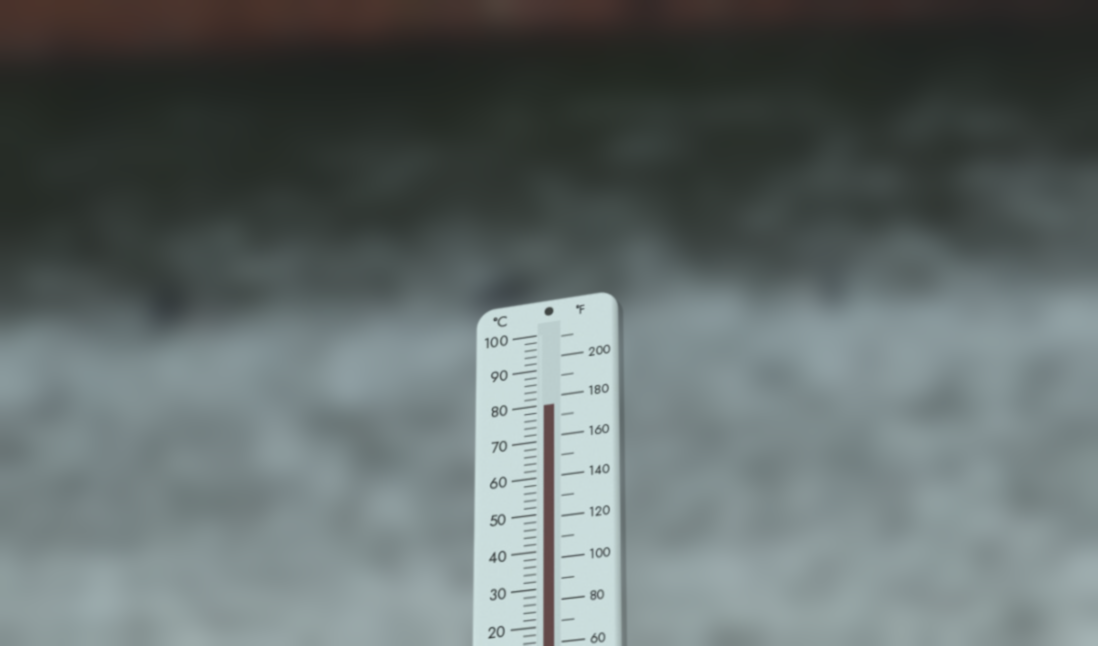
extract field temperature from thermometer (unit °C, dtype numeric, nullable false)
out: 80 °C
